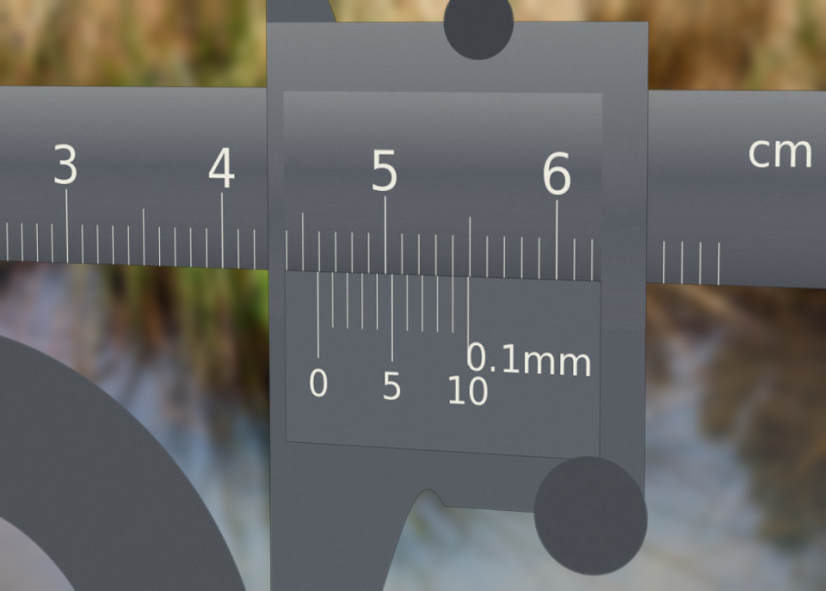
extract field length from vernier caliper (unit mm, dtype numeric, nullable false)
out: 45.9 mm
